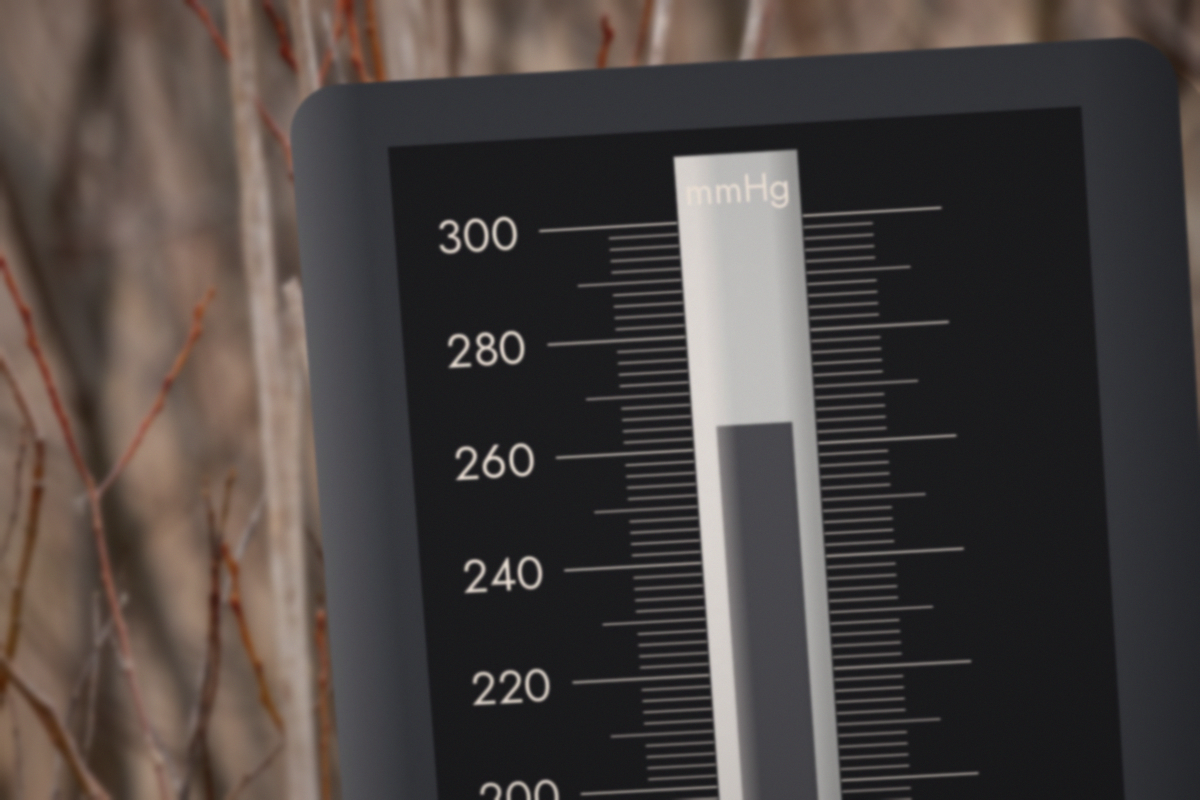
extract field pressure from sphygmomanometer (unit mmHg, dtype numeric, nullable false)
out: 264 mmHg
